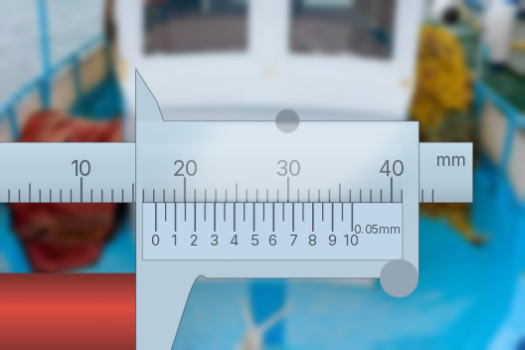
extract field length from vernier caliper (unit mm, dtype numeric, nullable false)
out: 17.2 mm
